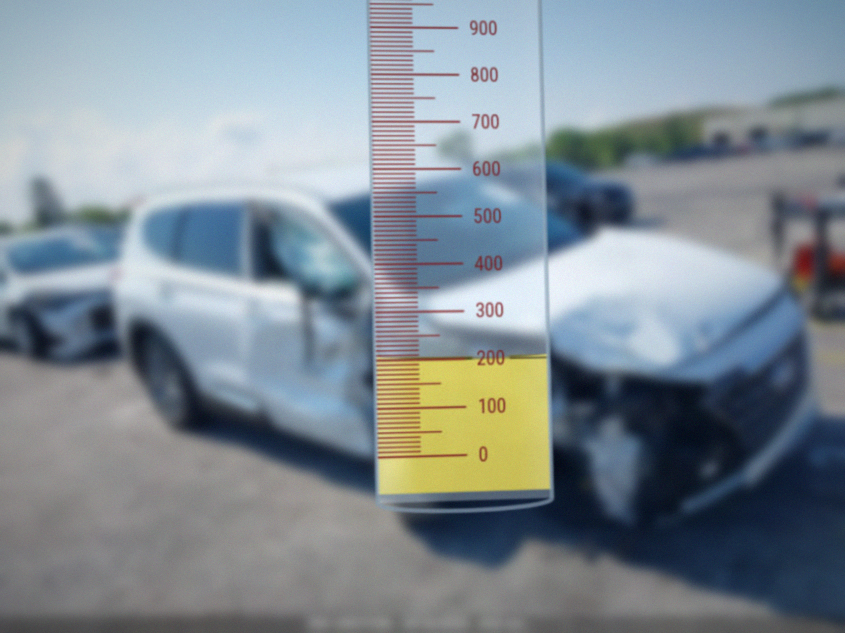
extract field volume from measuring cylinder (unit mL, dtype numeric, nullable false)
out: 200 mL
